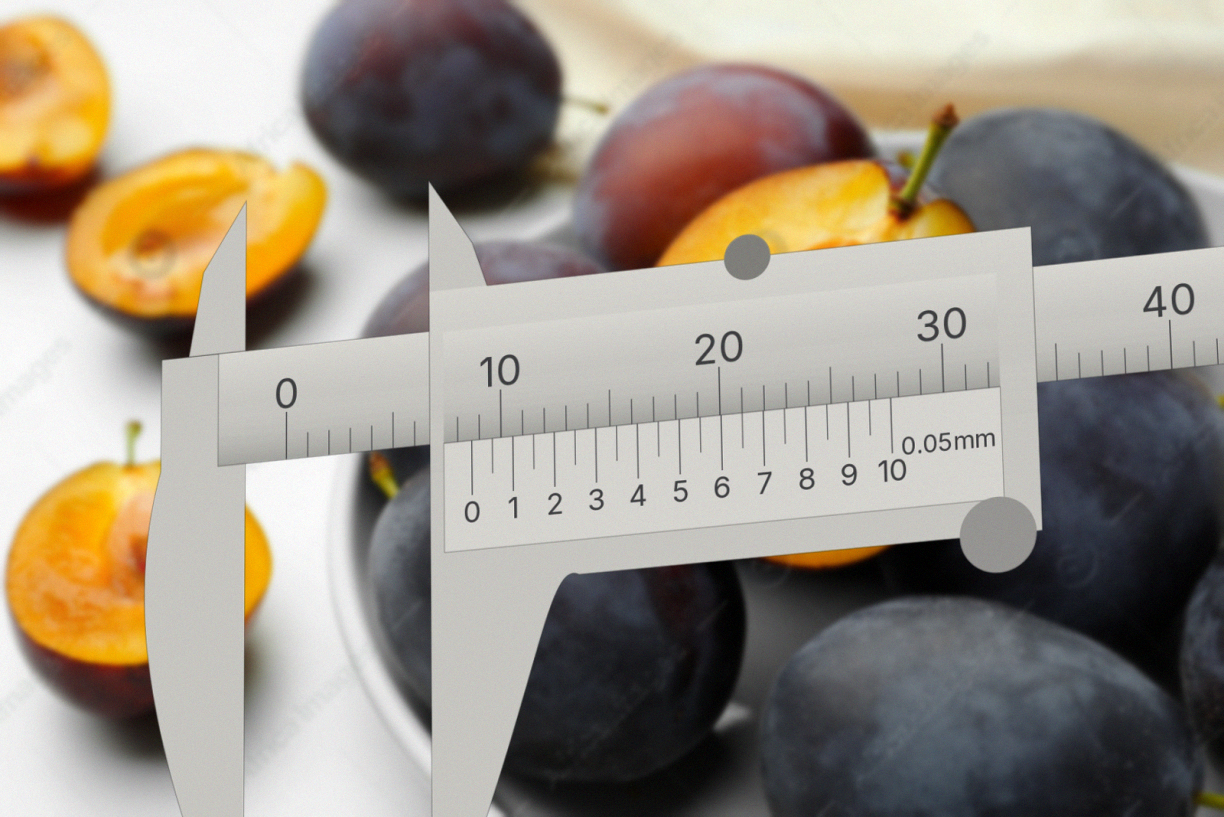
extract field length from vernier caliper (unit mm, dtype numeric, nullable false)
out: 8.65 mm
